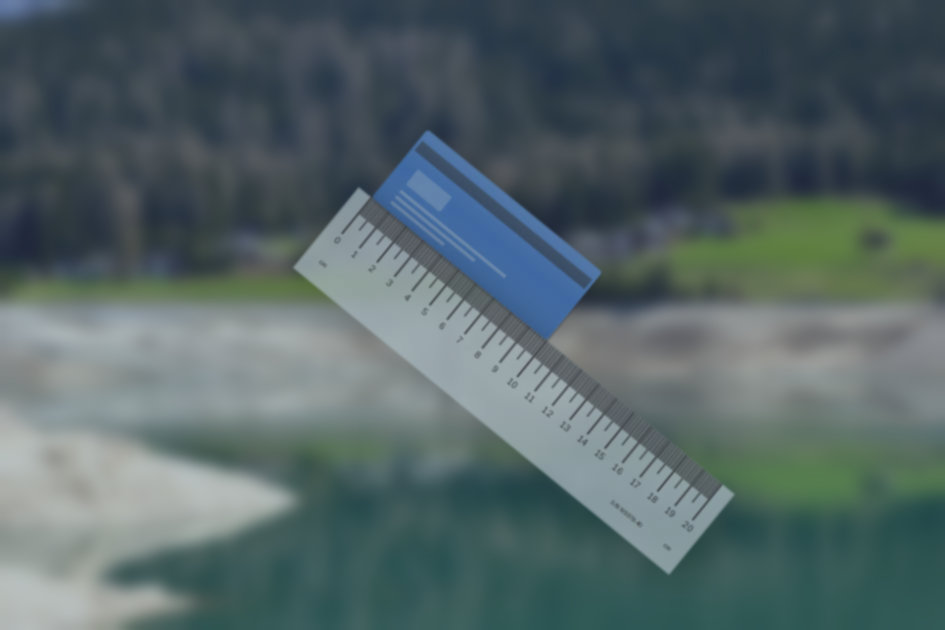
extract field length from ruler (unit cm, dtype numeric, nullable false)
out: 10 cm
